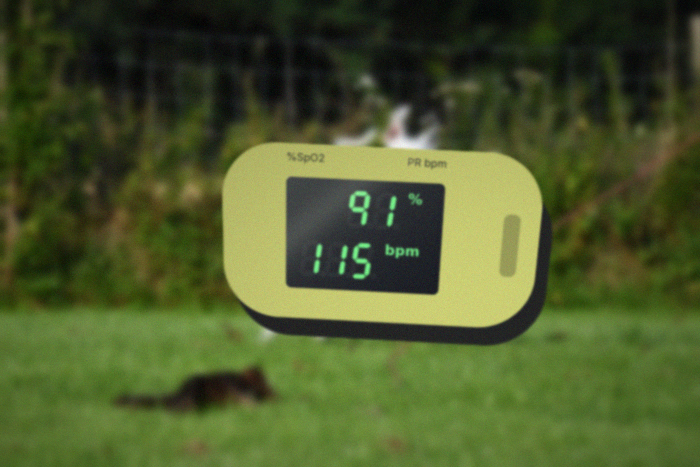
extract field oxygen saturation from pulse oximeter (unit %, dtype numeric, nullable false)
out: 91 %
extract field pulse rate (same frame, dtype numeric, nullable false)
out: 115 bpm
